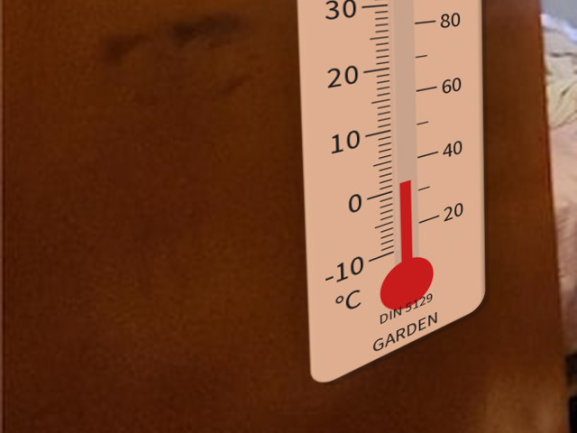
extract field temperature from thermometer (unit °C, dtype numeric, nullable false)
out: 1 °C
